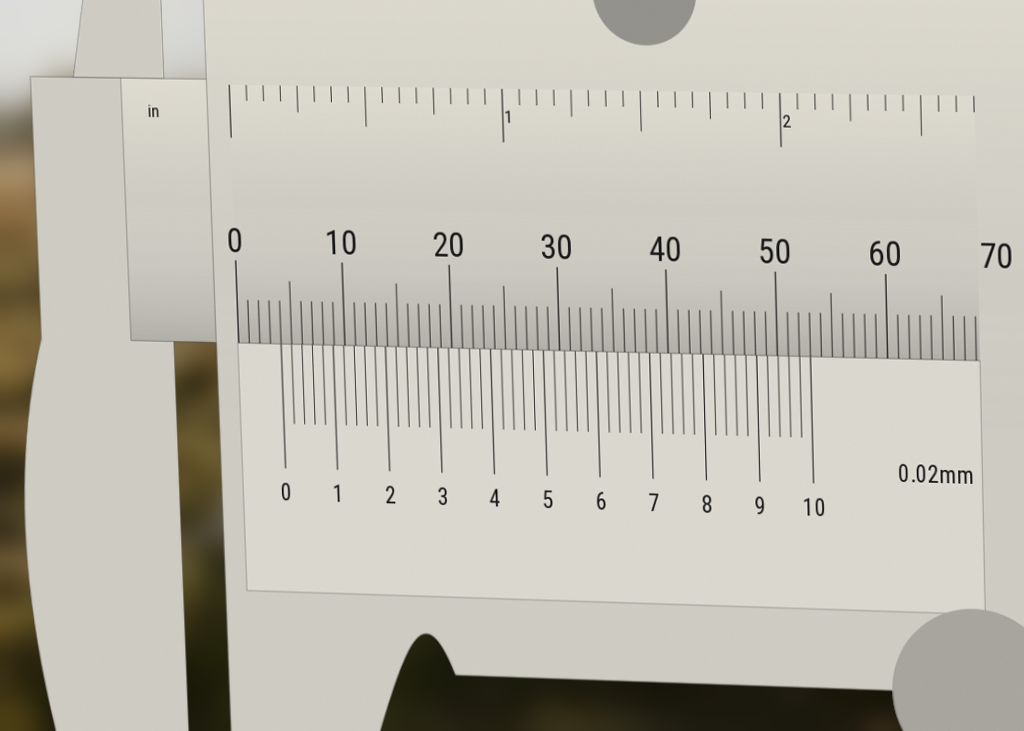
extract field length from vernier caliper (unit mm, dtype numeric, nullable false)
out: 4.0 mm
